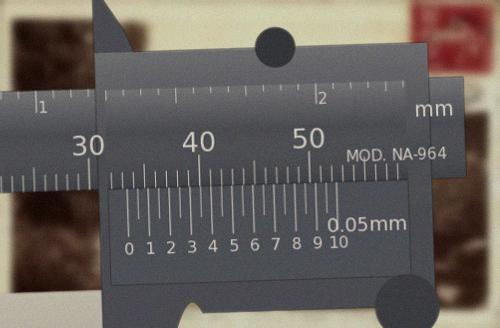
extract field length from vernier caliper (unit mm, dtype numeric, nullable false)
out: 33.4 mm
